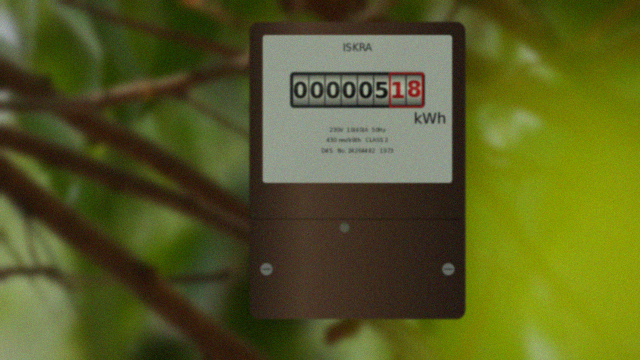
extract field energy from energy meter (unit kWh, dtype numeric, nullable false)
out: 5.18 kWh
